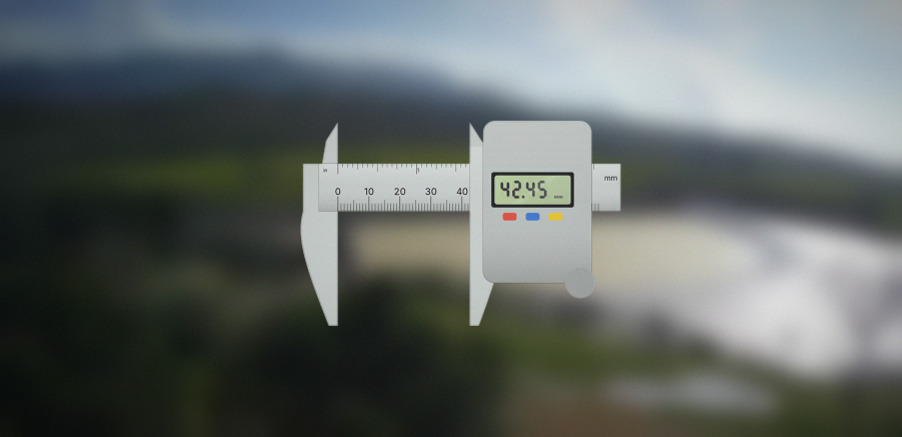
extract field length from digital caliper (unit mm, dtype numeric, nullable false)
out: 42.45 mm
